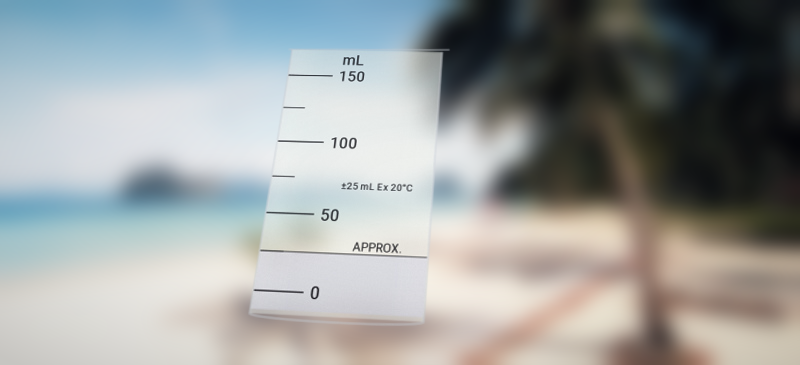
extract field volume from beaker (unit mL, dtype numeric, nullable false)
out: 25 mL
